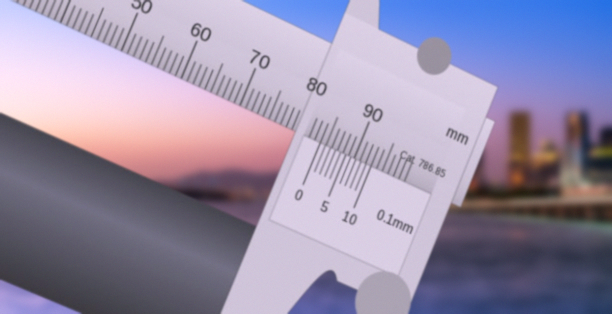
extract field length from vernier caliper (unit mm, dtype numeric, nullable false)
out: 84.0 mm
